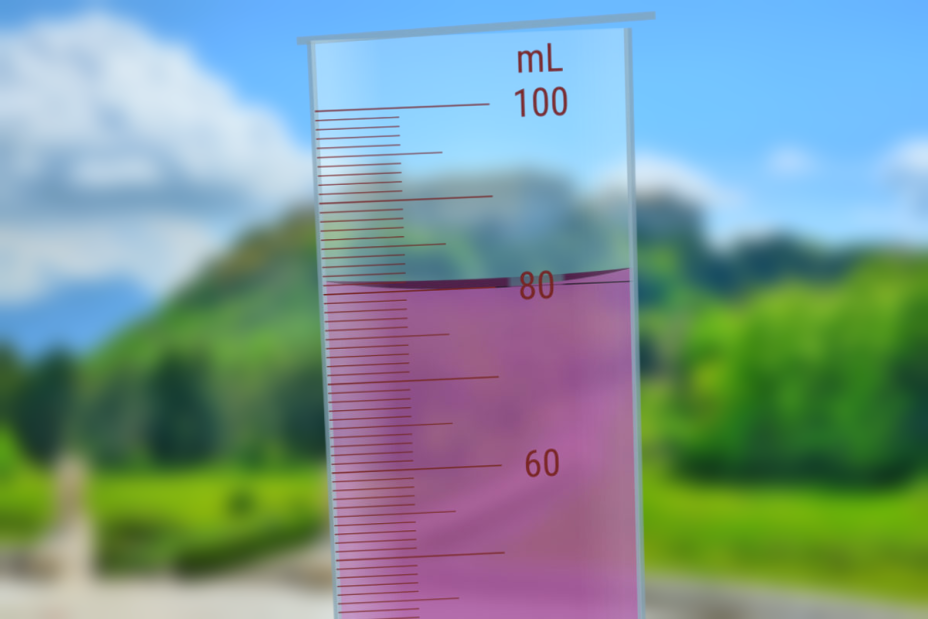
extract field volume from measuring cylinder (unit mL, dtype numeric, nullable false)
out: 80 mL
